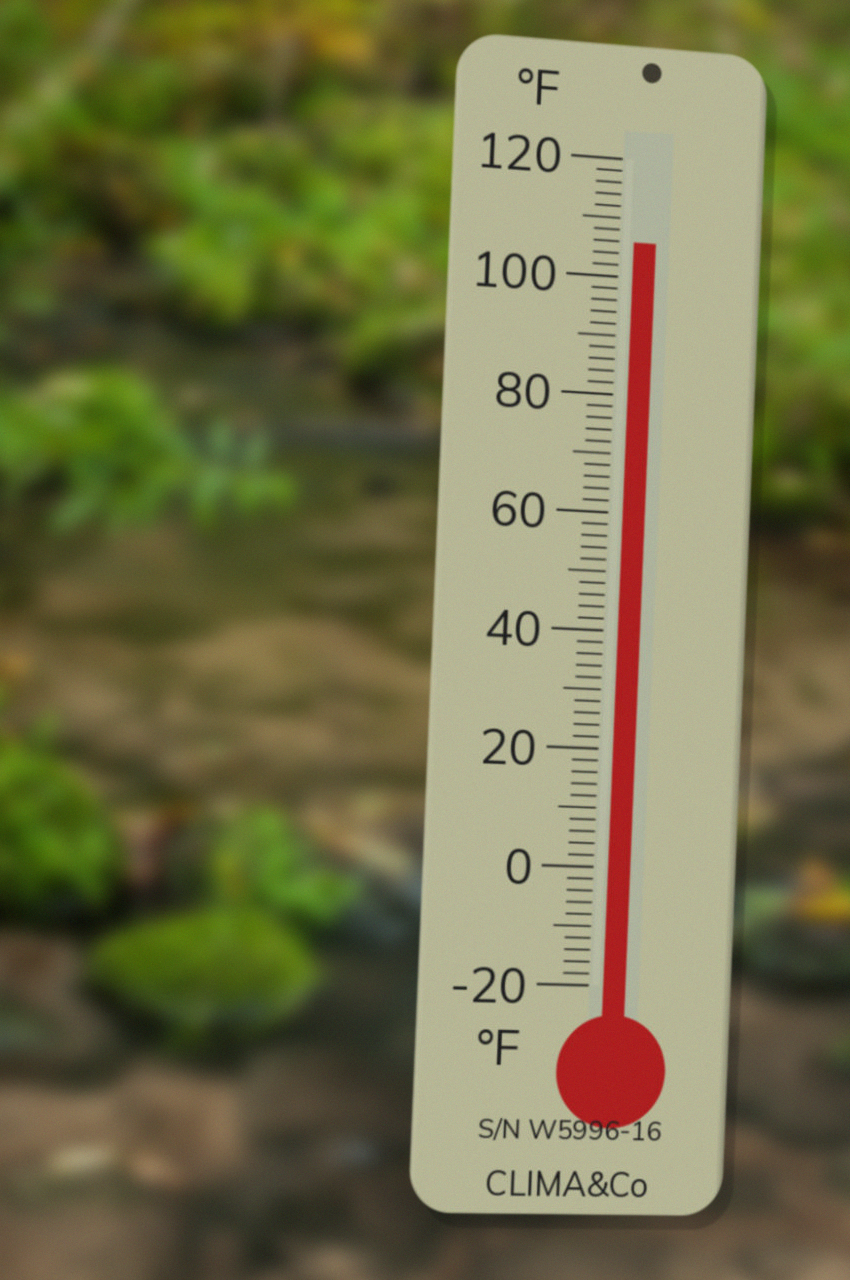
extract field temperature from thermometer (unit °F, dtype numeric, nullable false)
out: 106 °F
